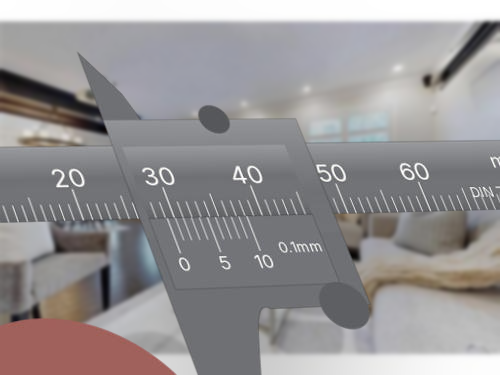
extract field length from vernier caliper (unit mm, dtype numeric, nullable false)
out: 29.2 mm
